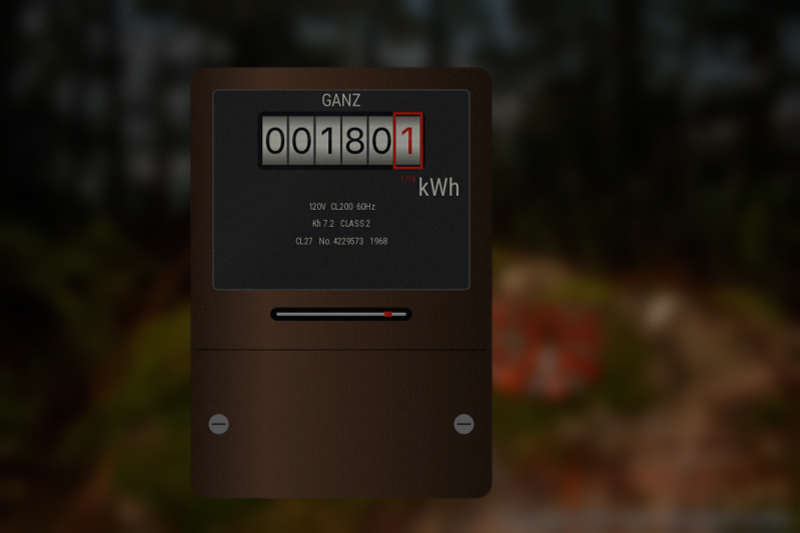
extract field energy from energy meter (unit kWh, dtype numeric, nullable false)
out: 180.1 kWh
